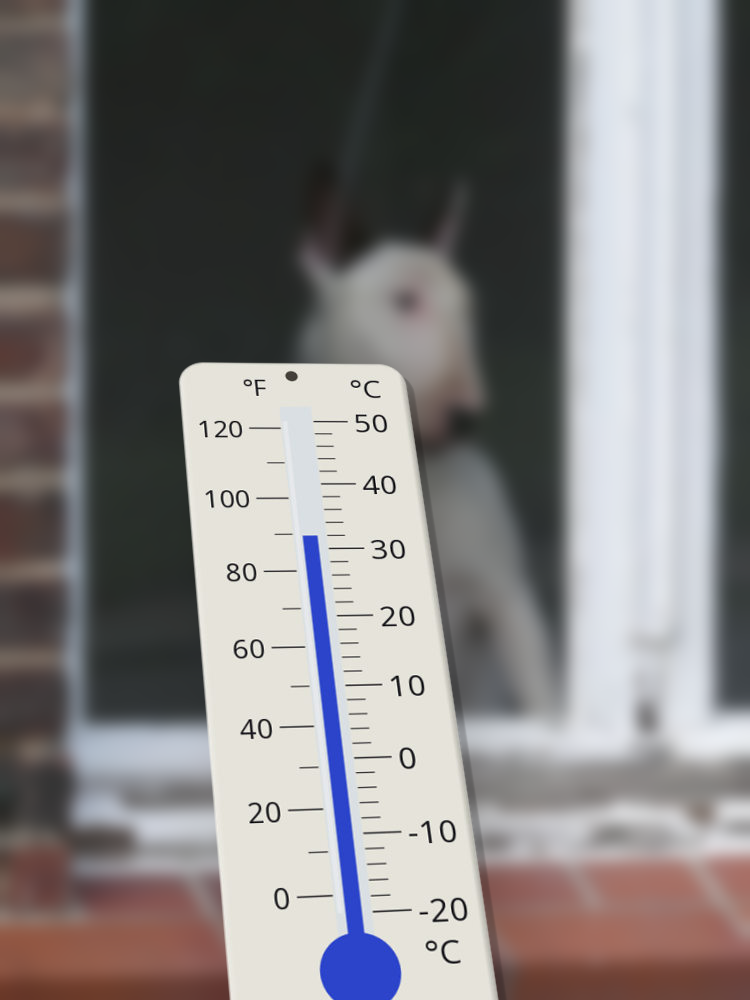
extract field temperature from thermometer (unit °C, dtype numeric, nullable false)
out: 32 °C
